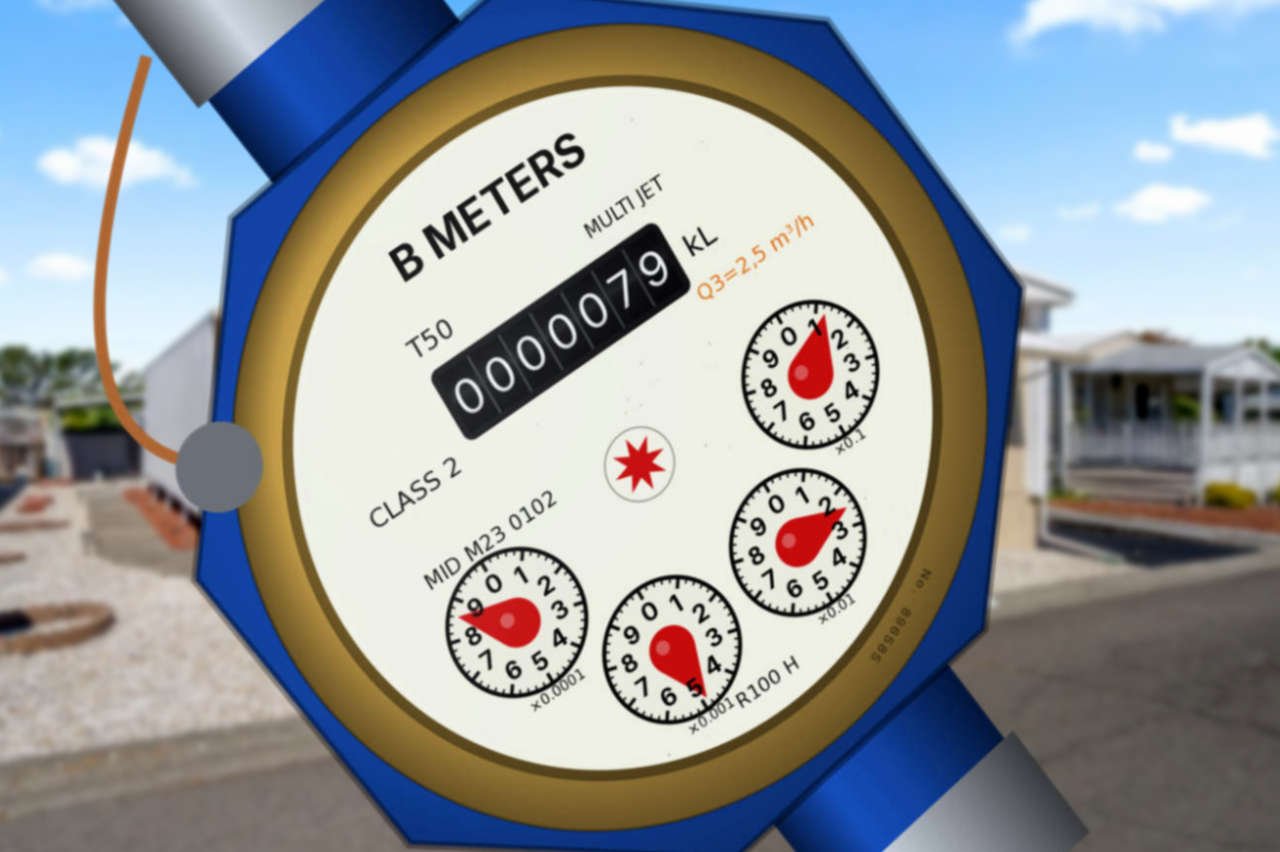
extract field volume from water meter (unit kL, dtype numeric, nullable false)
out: 79.1248 kL
